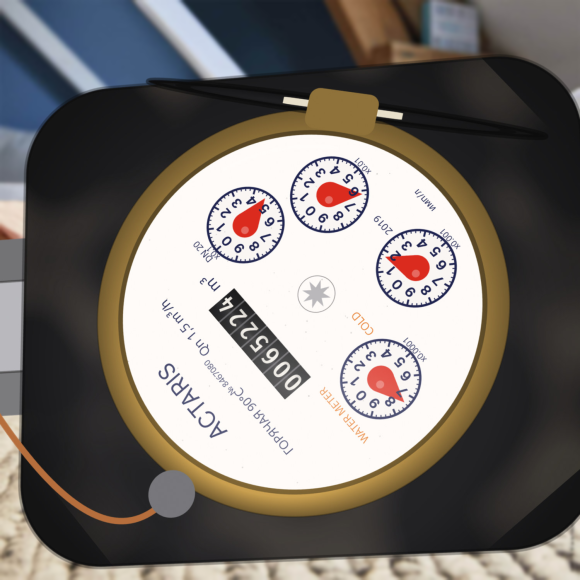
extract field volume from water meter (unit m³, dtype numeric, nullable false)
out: 65224.4617 m³
